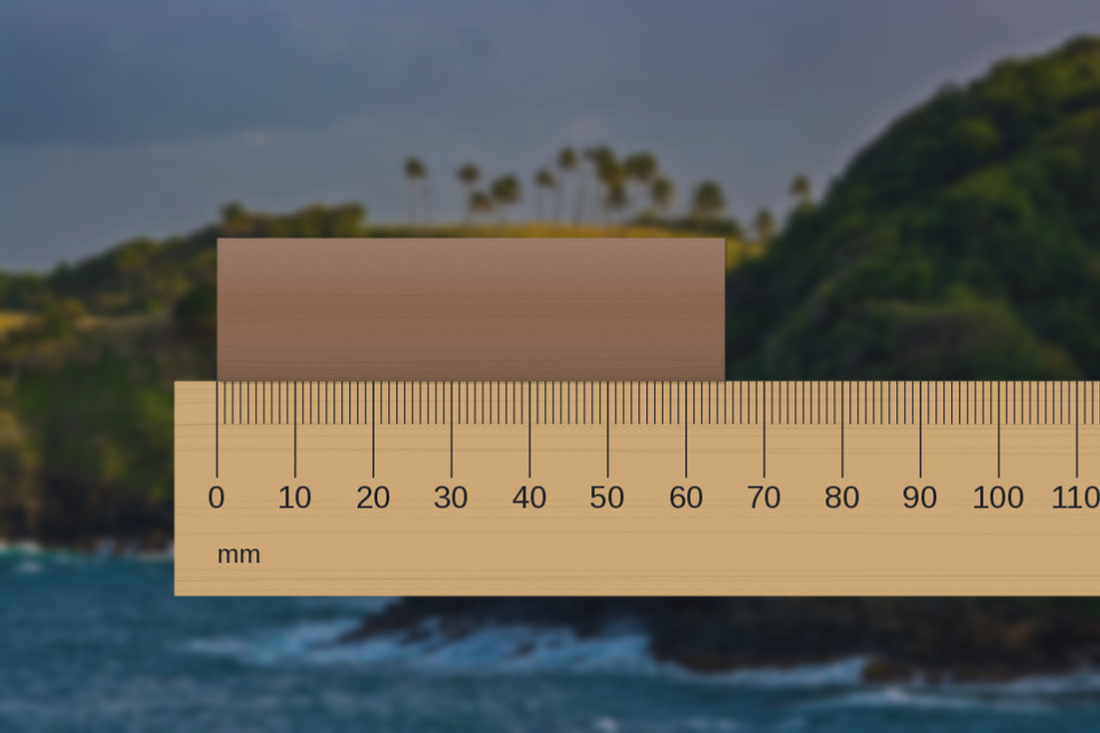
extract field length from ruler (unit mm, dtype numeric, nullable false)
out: 65 mm
